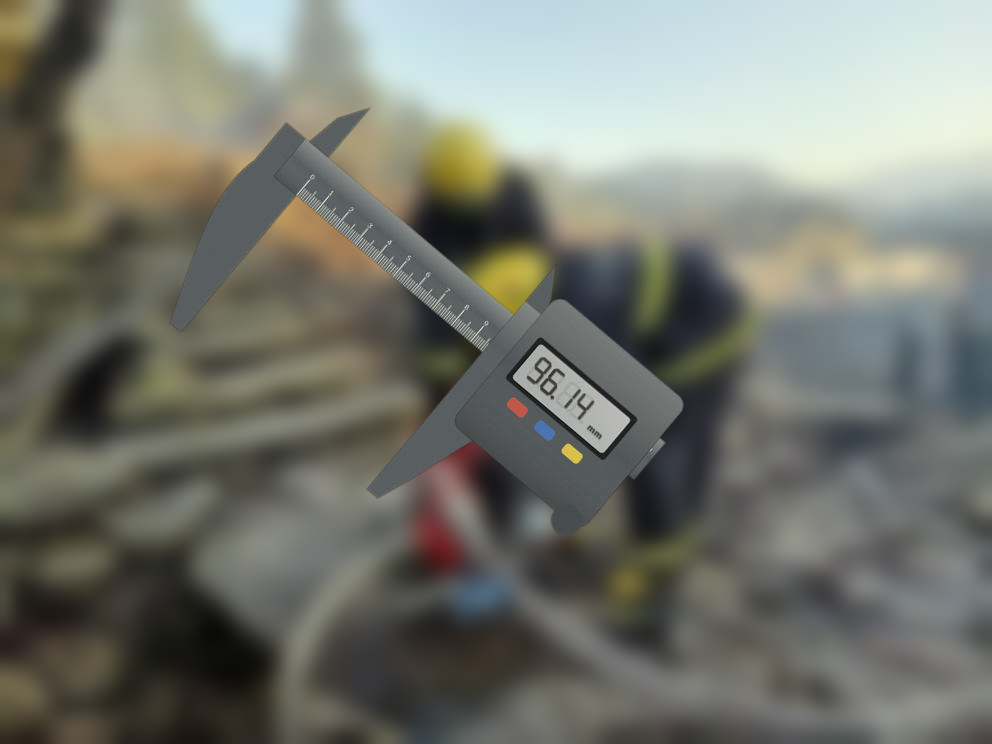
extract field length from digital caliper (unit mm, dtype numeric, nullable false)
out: 96.14 mm
